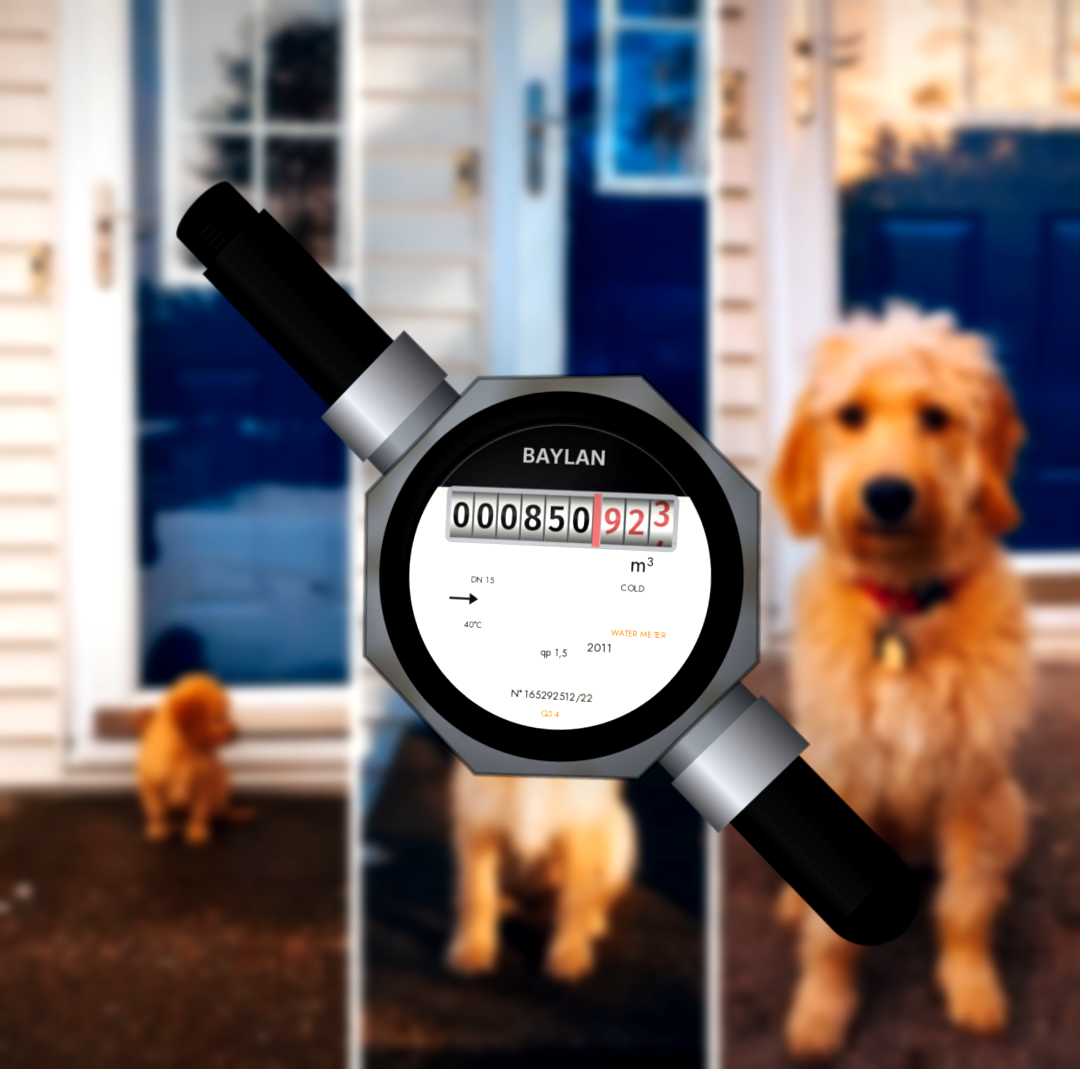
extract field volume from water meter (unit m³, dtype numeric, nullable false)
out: 850.923 m³
